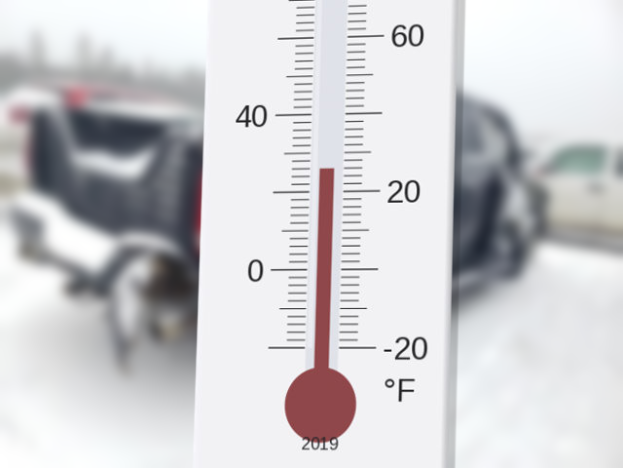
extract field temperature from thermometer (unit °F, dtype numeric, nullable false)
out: 26 °F
